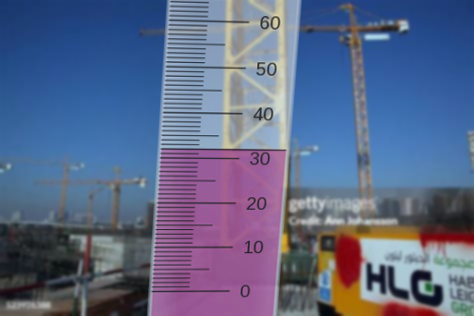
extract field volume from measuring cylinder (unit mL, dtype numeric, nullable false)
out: 32 mL
